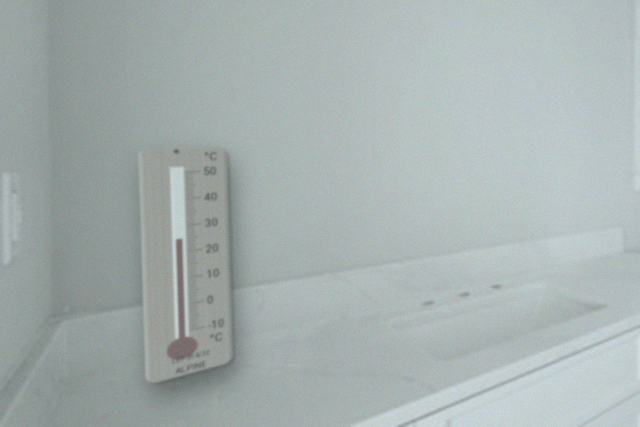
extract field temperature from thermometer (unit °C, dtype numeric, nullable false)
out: 25 °C
